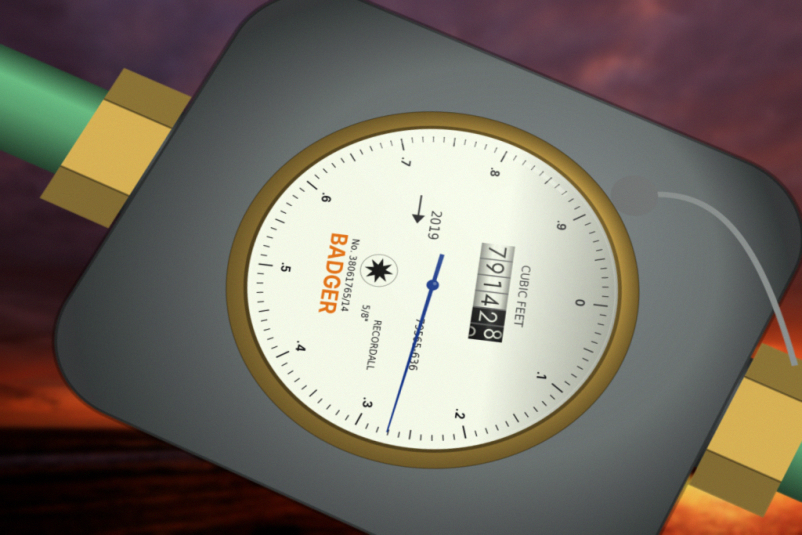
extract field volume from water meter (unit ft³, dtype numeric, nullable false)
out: 791428.27 ft³
